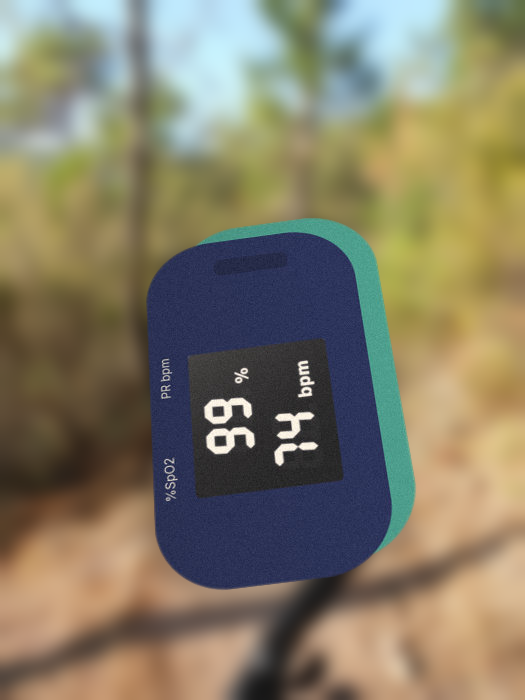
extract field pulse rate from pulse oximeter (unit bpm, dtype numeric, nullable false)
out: 74 bpm
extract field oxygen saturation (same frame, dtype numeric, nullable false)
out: 99 %
